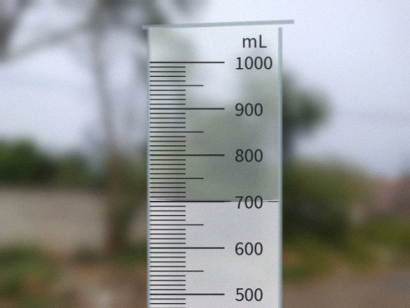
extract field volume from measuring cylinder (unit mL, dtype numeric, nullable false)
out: 700 mL
